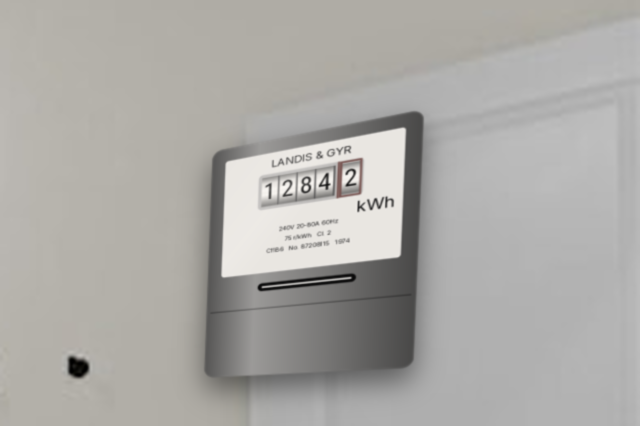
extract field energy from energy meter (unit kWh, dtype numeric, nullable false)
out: 1284.2 kWh
